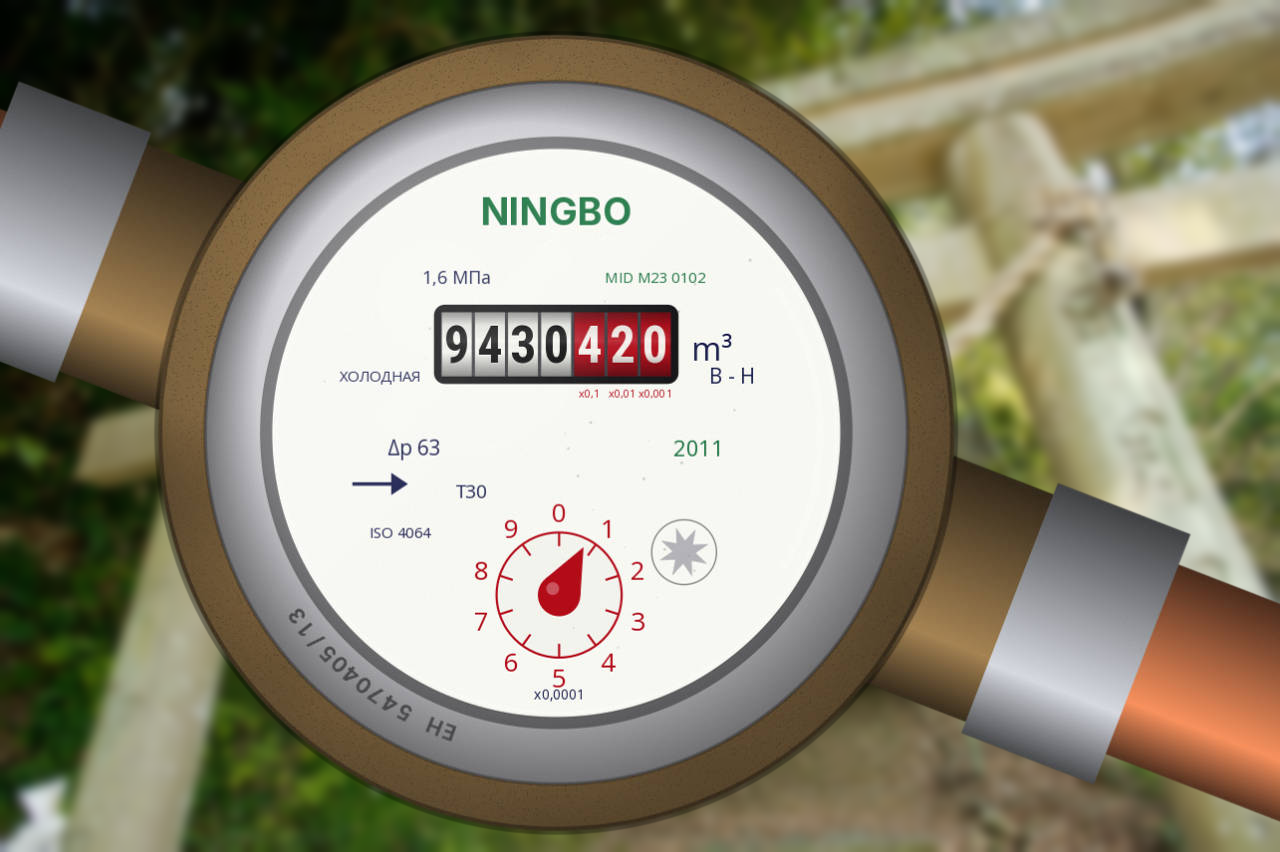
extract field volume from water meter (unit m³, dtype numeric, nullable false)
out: 9430.4200 m³
